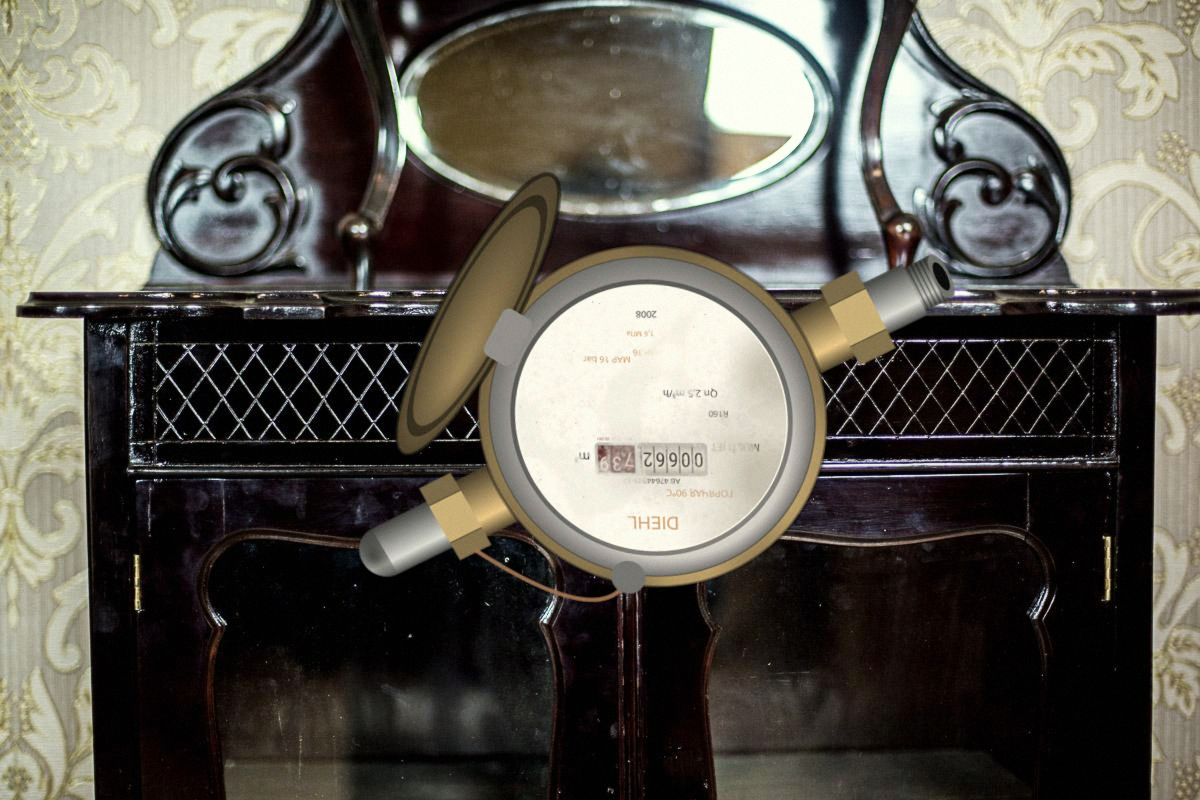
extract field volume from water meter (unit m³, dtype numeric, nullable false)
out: 662.739 m³
